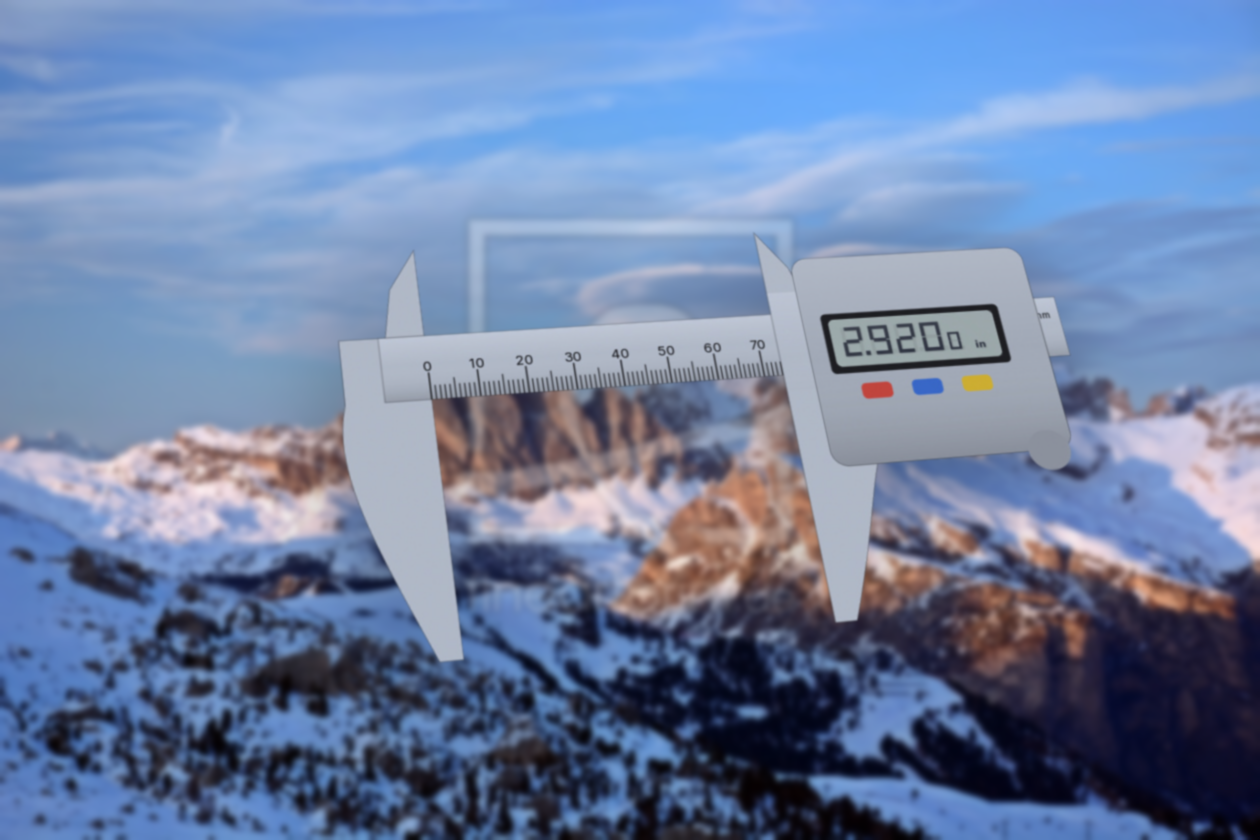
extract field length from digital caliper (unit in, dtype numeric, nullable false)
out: 2.9200 in
